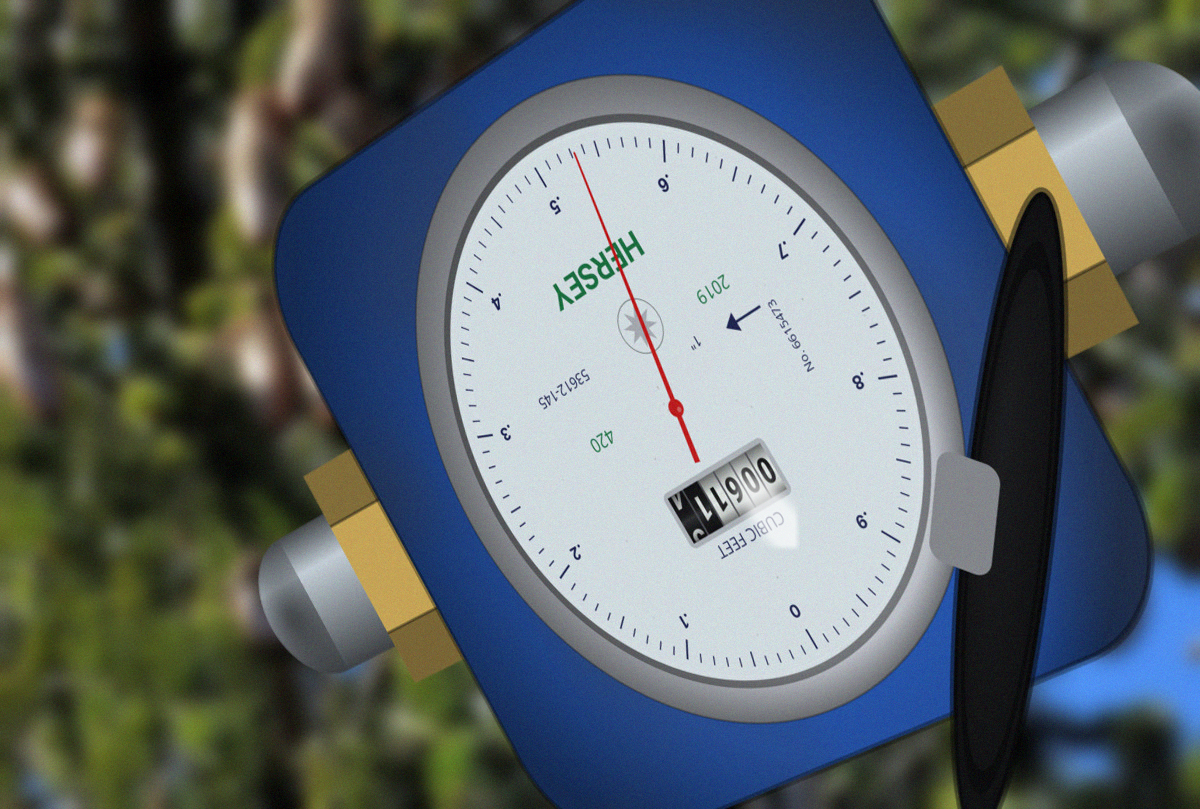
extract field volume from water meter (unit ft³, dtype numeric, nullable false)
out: 6113.53 ft³
